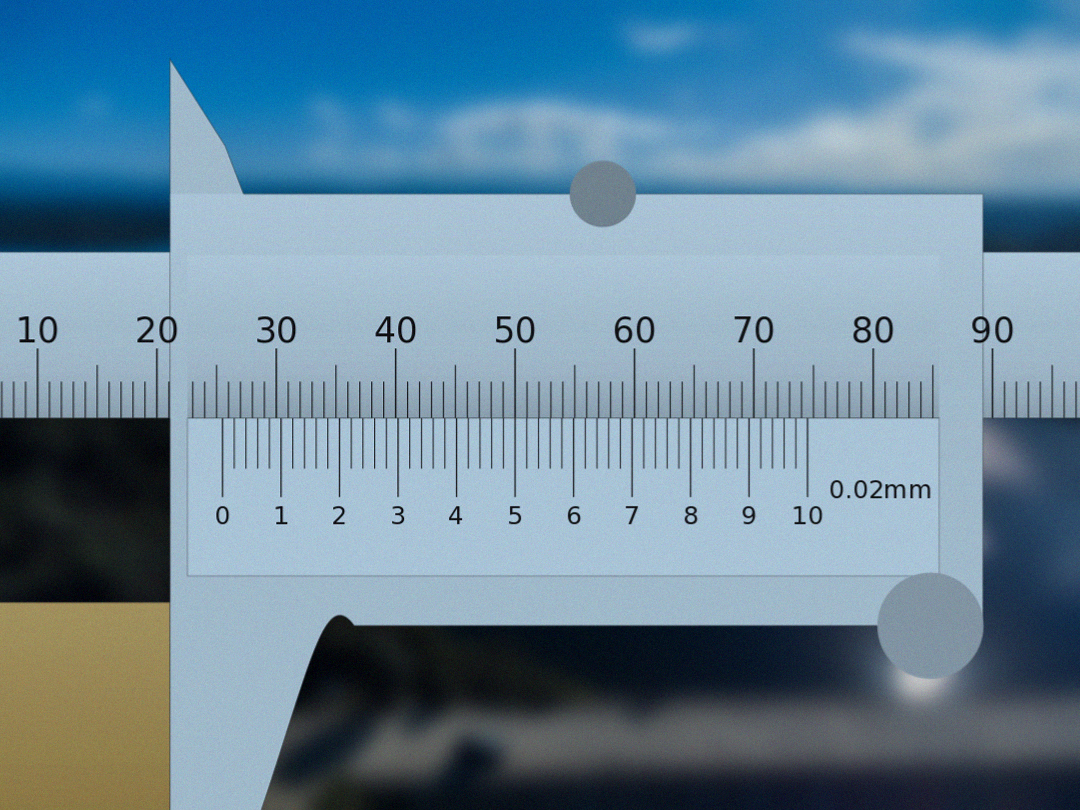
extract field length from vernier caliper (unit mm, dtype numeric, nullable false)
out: 25.5 mm
